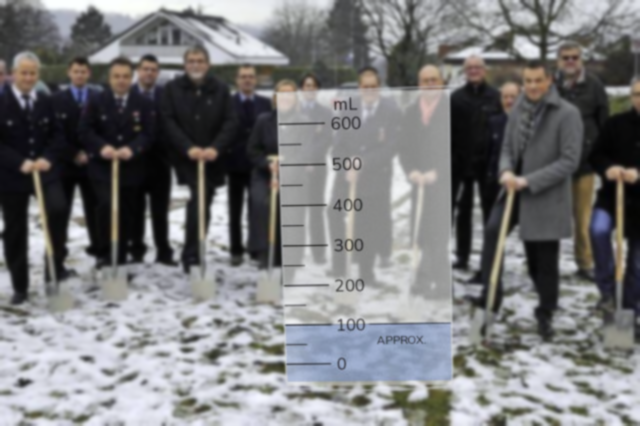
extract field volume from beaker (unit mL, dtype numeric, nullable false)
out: 100 mL
